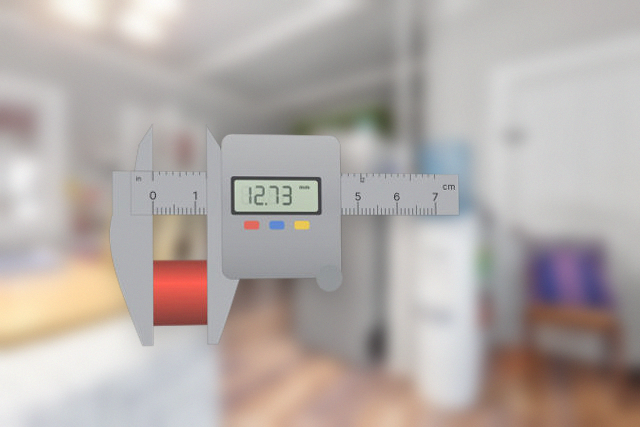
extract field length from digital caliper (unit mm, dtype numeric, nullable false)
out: 12.73 mm
